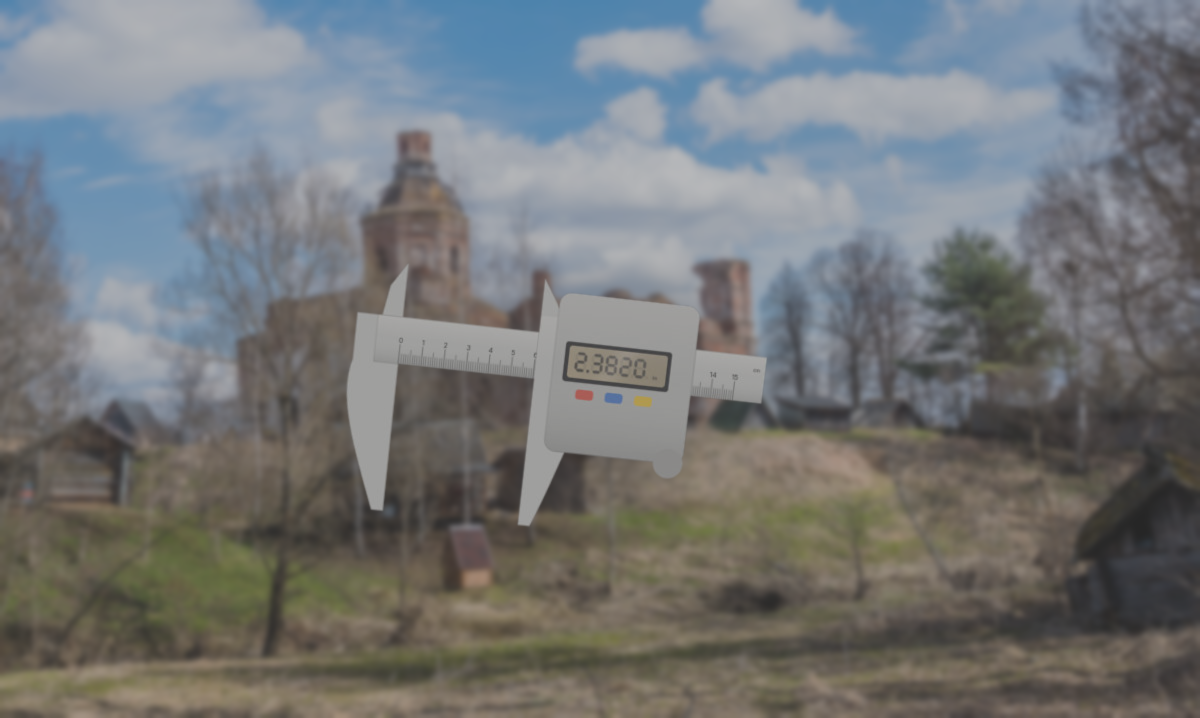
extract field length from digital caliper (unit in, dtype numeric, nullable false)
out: 2.3820 in
